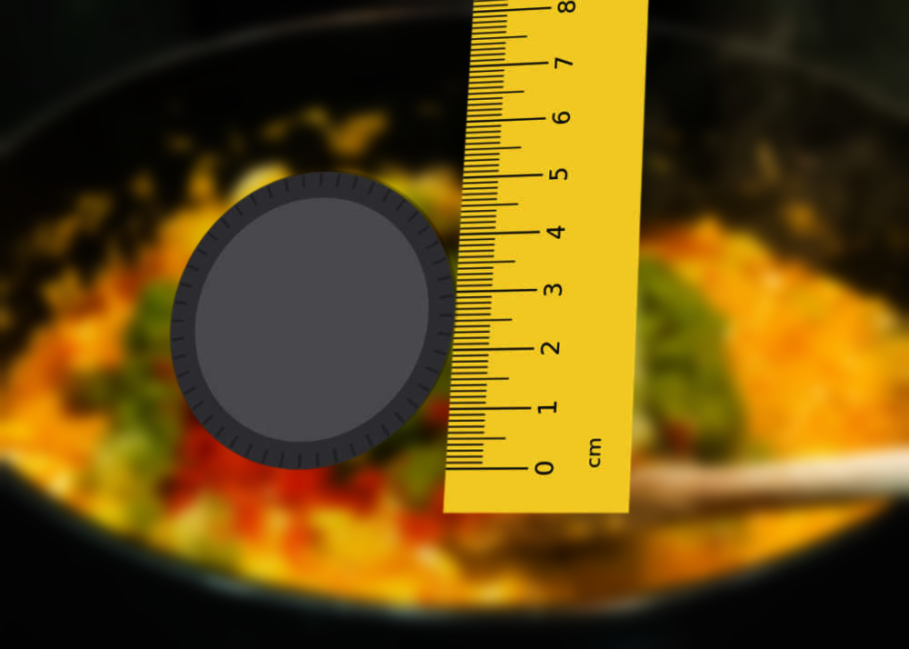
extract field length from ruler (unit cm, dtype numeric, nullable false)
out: 5.2 cm
